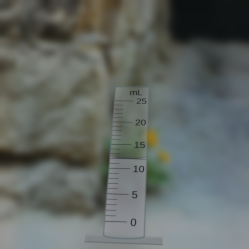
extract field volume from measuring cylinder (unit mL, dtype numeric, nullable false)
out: 12 mL
